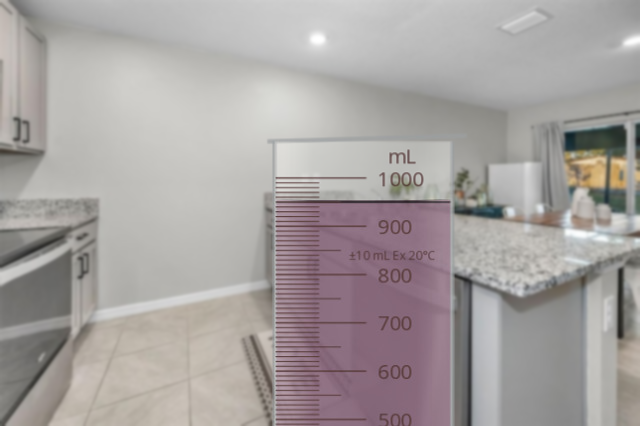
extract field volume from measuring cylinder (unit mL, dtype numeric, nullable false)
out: 950 mL
